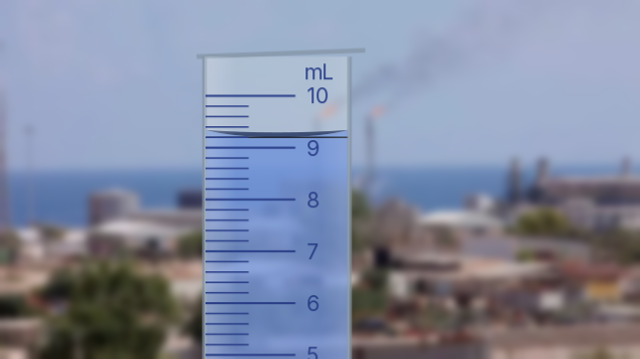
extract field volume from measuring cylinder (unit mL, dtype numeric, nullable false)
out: 9.2 mL
